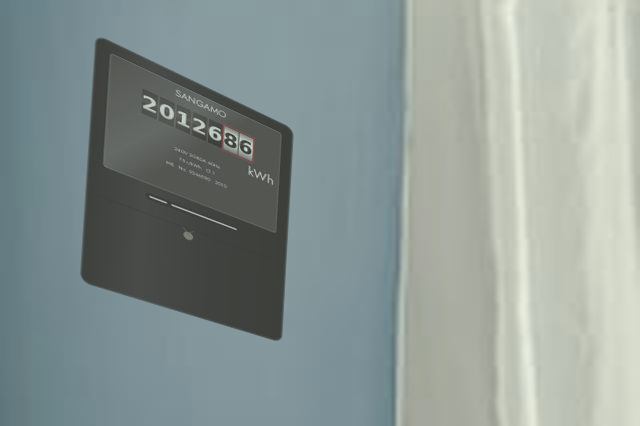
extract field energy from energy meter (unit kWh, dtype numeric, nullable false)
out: 20126.86 kWh
